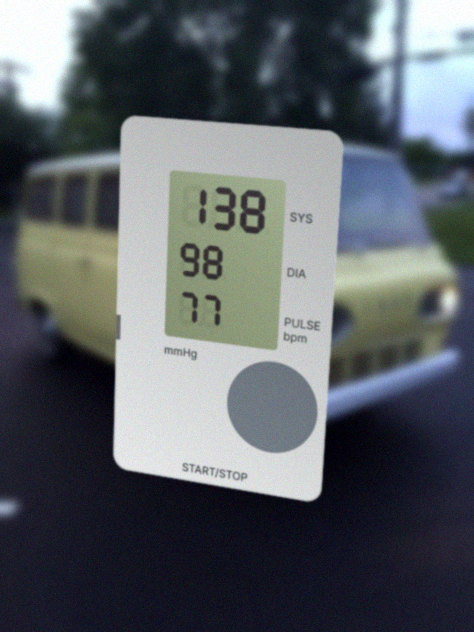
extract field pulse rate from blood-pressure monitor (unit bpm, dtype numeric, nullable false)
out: 77 bpm
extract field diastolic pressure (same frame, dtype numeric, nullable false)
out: 98 mmHg
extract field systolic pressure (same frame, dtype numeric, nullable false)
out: 138 mmHg
